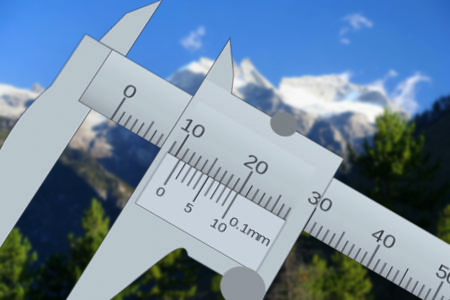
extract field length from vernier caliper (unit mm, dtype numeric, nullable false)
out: 10.8 mm
